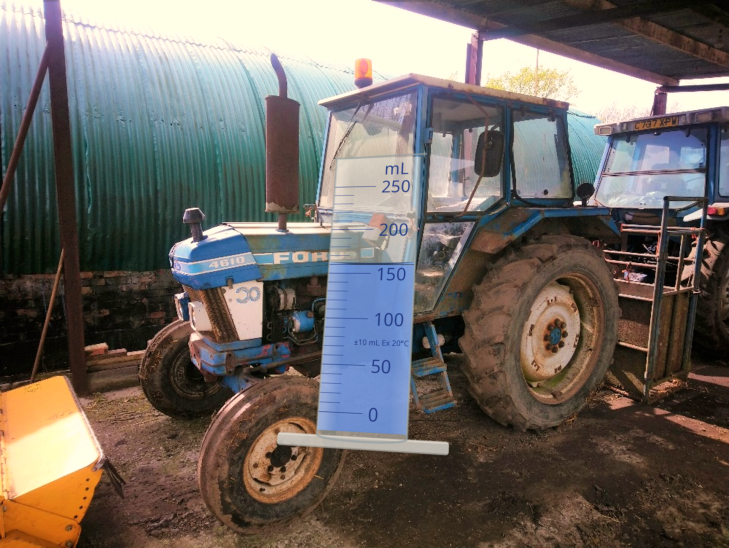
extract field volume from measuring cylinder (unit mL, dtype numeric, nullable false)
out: 160 mL
